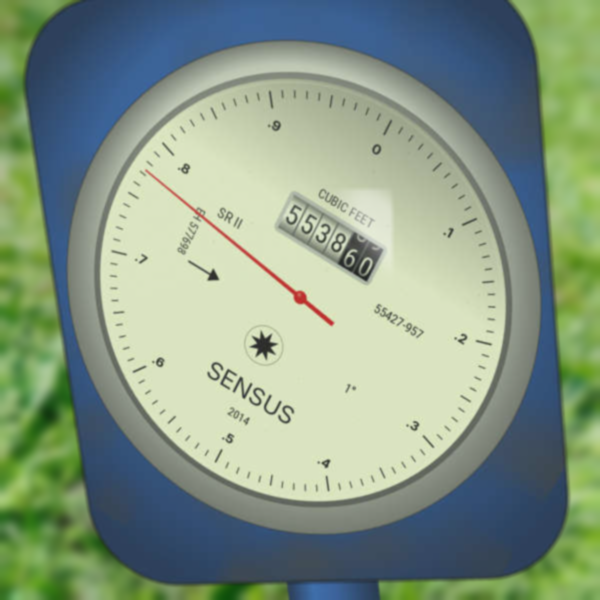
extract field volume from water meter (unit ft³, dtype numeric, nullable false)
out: 553859.77 ft³
